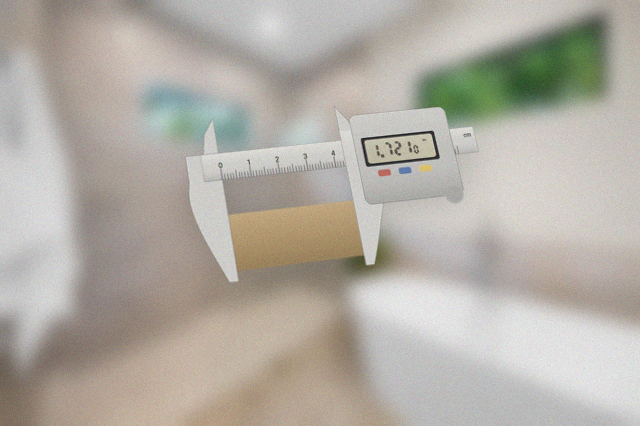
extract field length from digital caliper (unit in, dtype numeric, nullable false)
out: 1.7210 in
